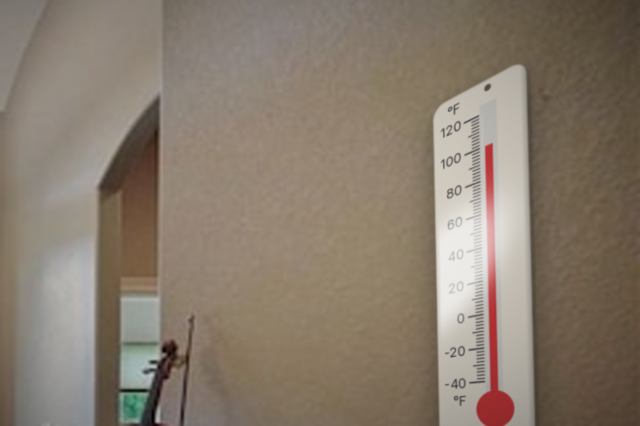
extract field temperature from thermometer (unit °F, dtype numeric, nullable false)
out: 100 °F
